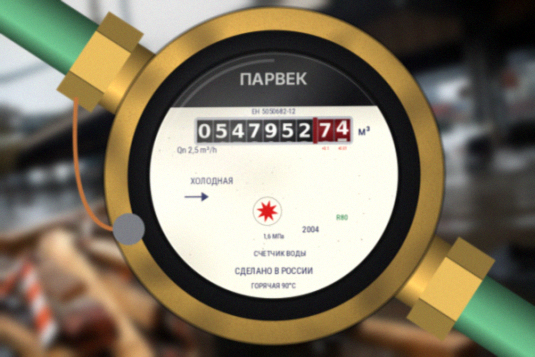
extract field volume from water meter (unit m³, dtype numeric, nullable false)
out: 547952.74 m³
